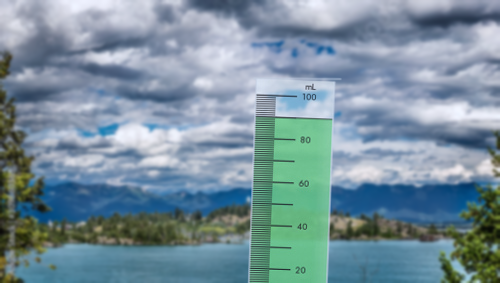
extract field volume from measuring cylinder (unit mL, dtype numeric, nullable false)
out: 90 mL
